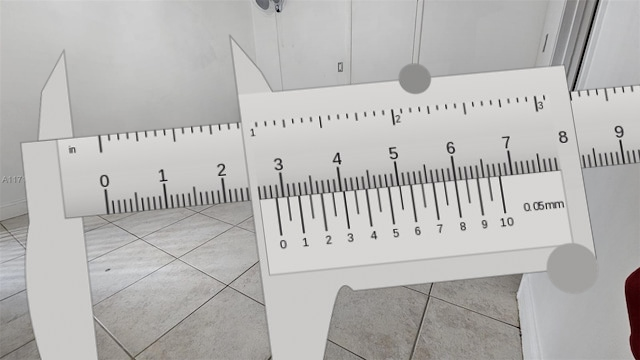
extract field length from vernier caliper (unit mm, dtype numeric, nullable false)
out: 28.8 mm
